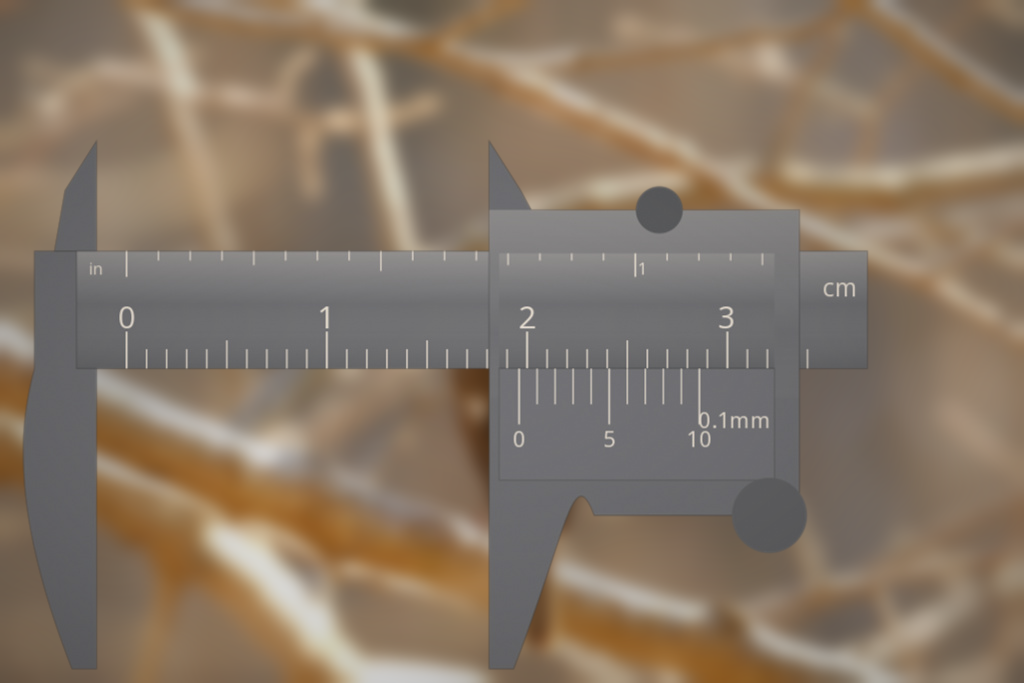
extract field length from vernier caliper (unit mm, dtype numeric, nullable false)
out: 19.6 mm
